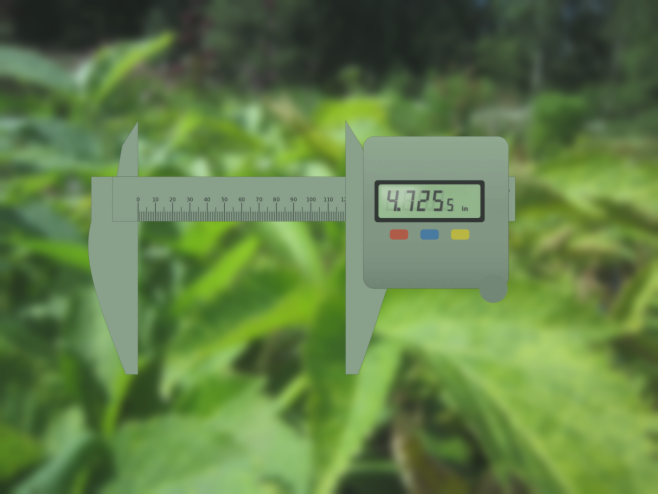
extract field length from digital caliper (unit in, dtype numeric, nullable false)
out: 4.7255 in
